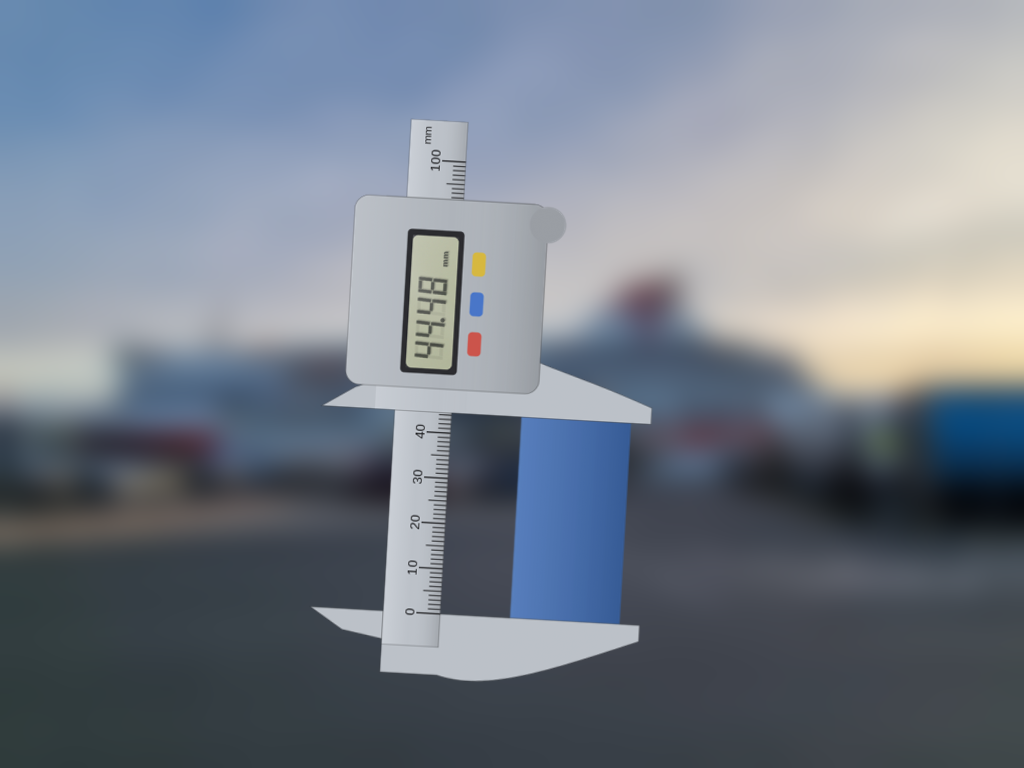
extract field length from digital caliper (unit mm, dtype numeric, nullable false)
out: 44.48 mm
